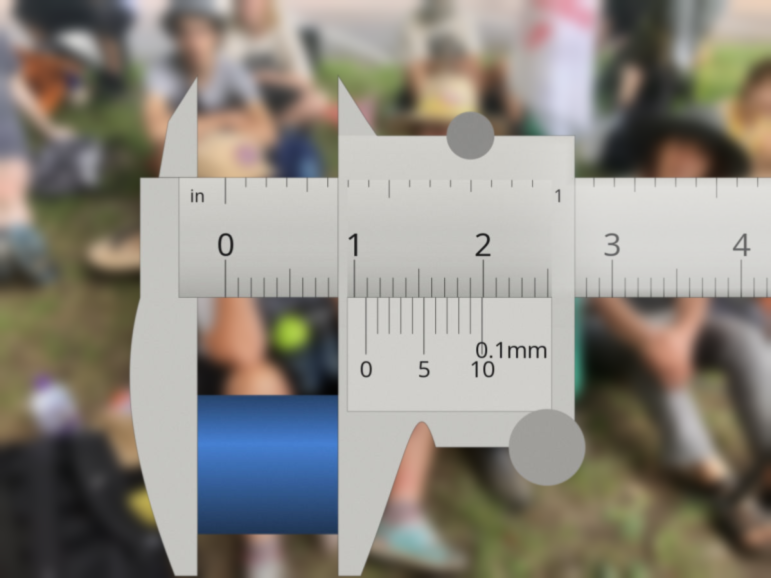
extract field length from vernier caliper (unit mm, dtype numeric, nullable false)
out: 10.9 mm
